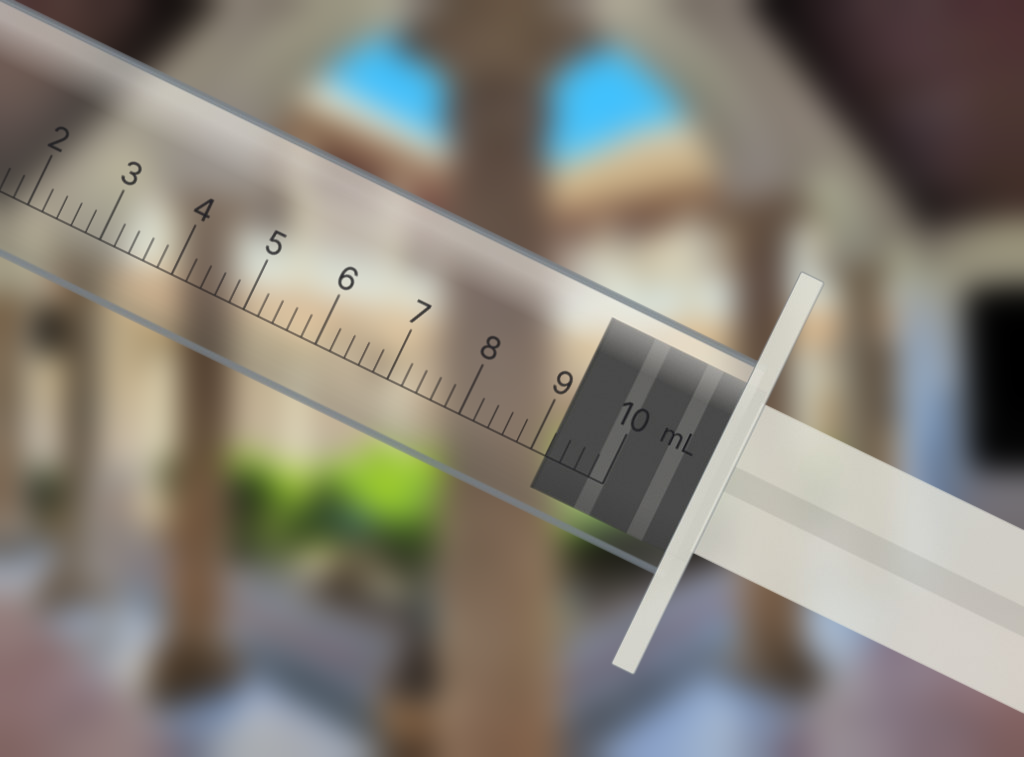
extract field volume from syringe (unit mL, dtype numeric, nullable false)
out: 9.2 mL
